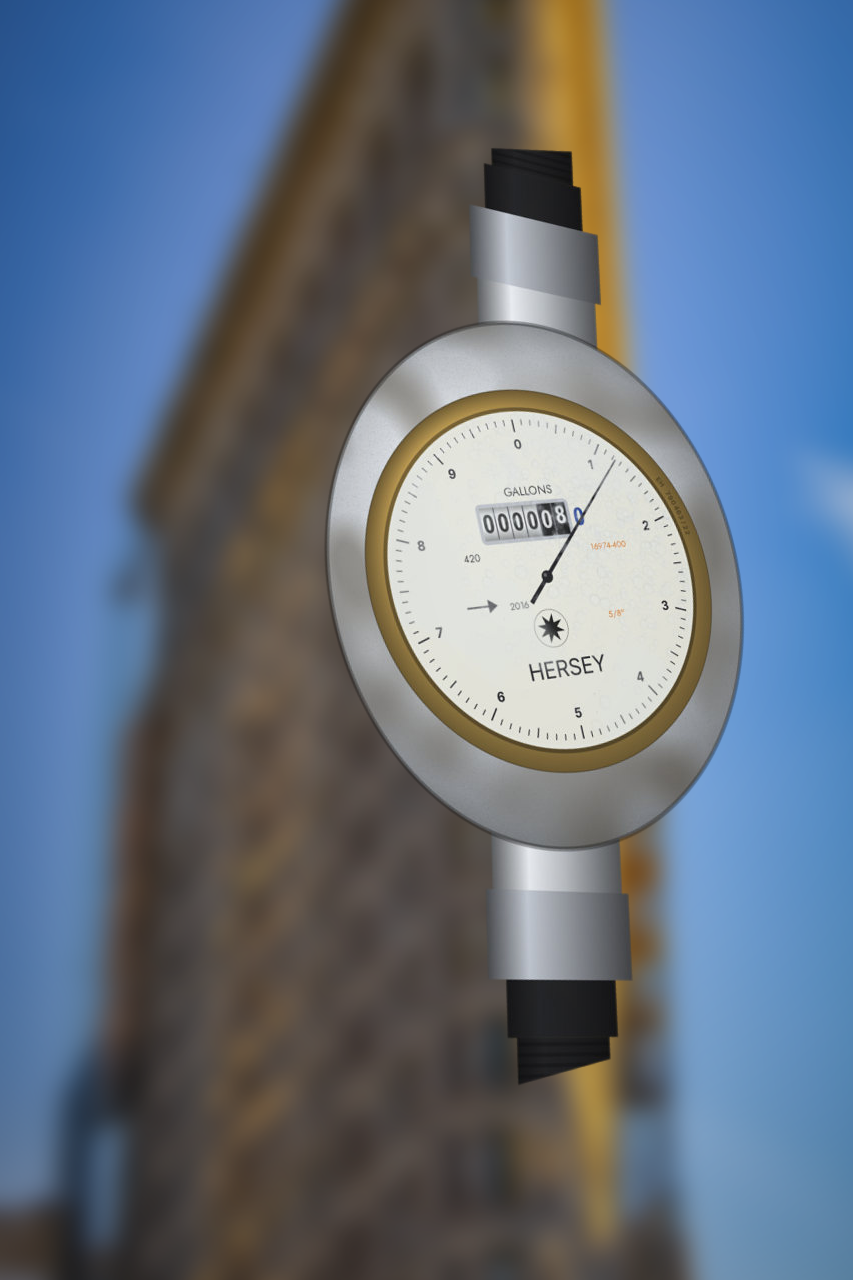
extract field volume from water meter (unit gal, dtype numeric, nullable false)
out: 81.2 gal
